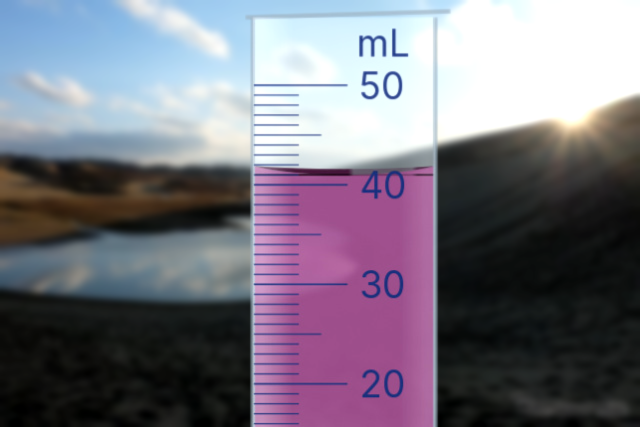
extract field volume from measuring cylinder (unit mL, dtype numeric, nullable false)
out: 41 mL
